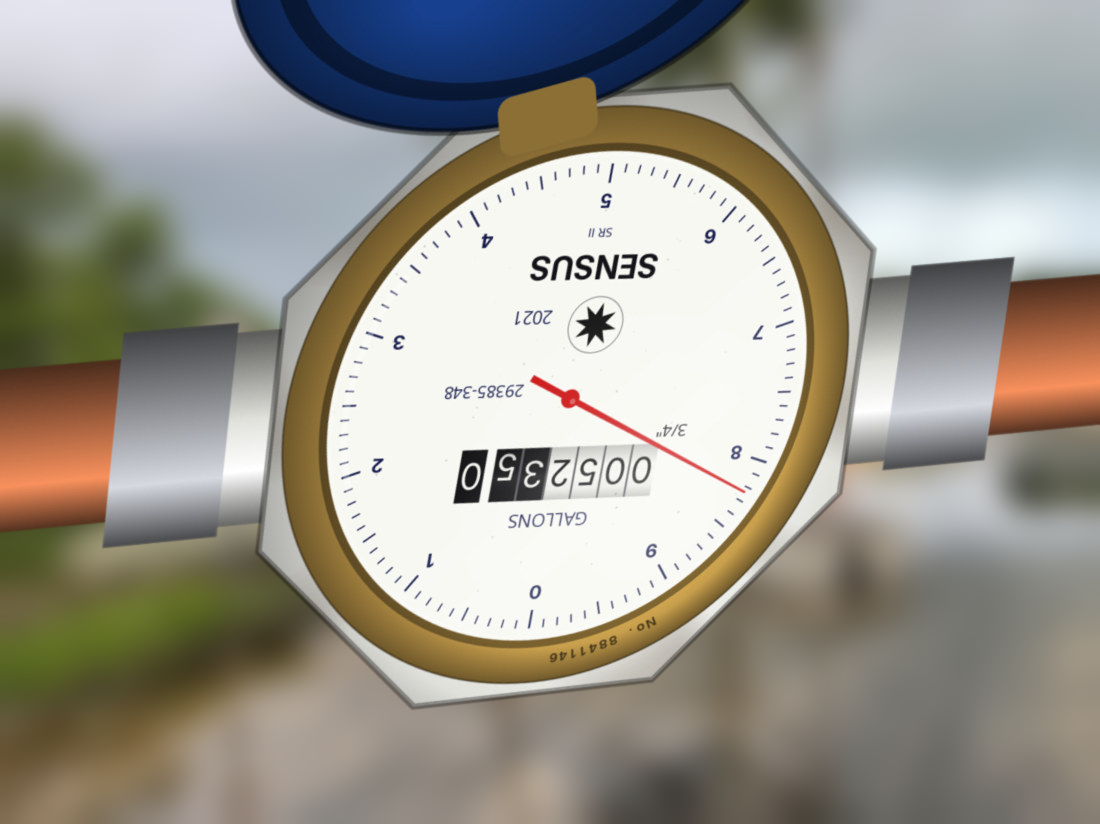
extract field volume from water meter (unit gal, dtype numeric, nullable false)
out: 52348.2 gal
